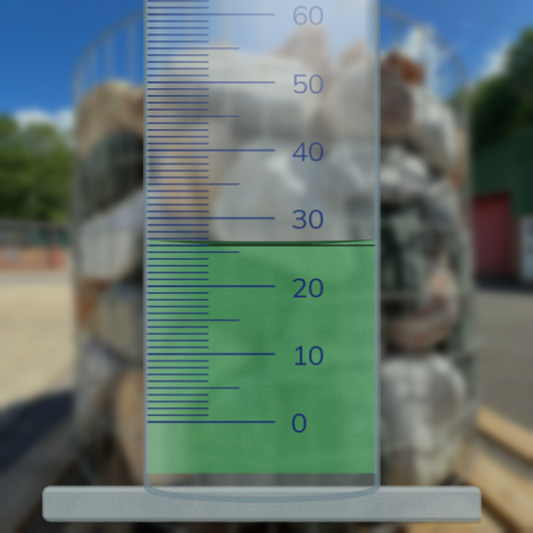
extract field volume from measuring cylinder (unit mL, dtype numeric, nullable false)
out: 26 mL
